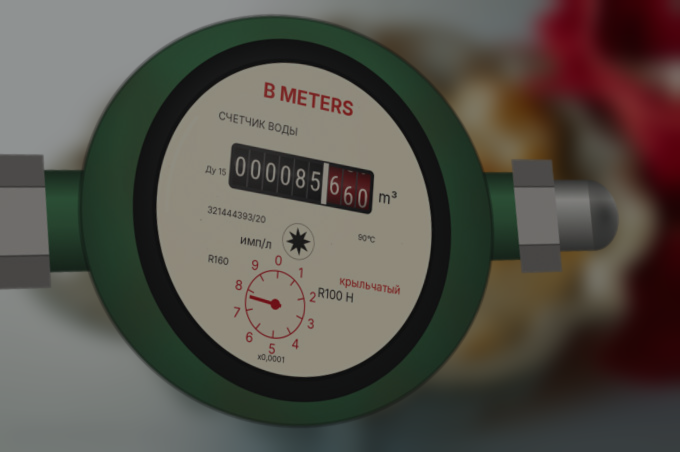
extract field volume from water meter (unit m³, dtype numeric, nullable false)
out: 85.6597 m³
